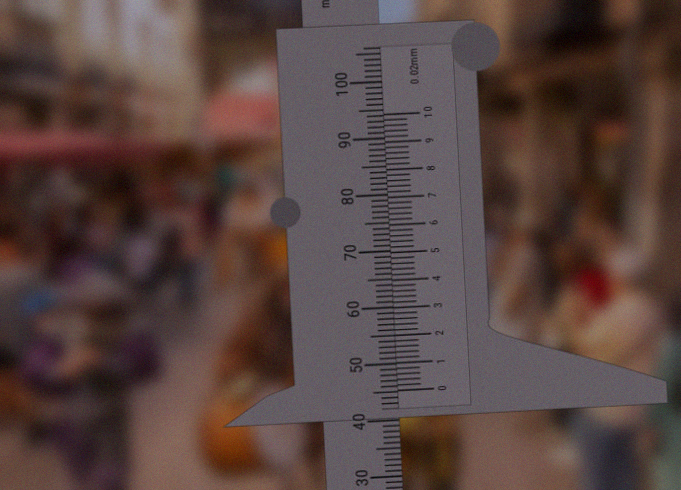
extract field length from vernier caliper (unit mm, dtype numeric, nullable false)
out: 45.2 mm
